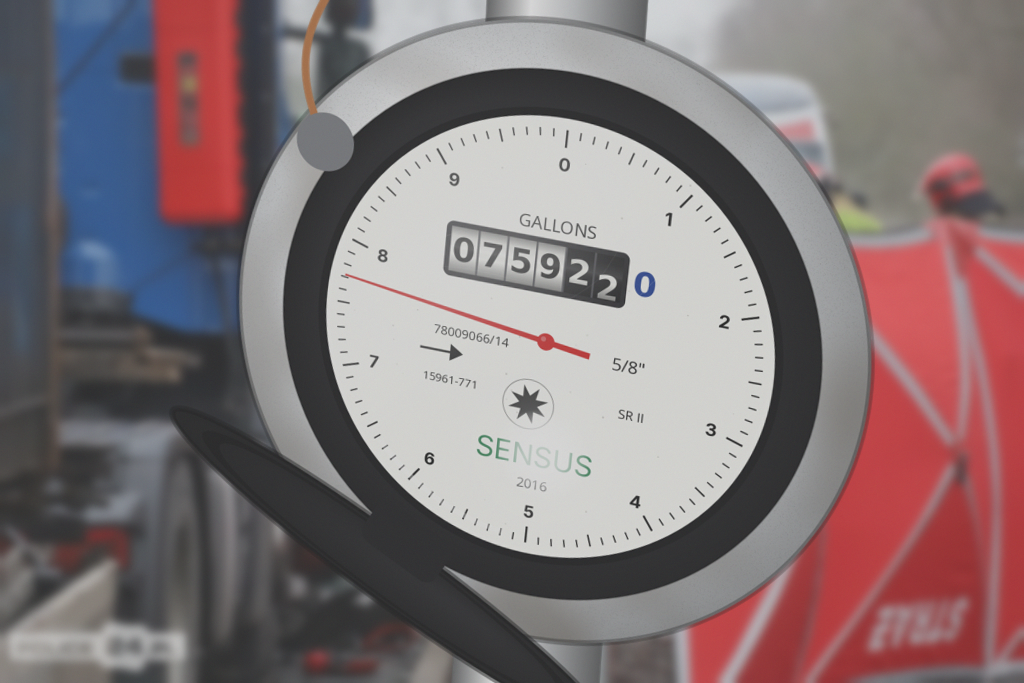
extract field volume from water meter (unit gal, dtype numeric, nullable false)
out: 759217.7 gal
